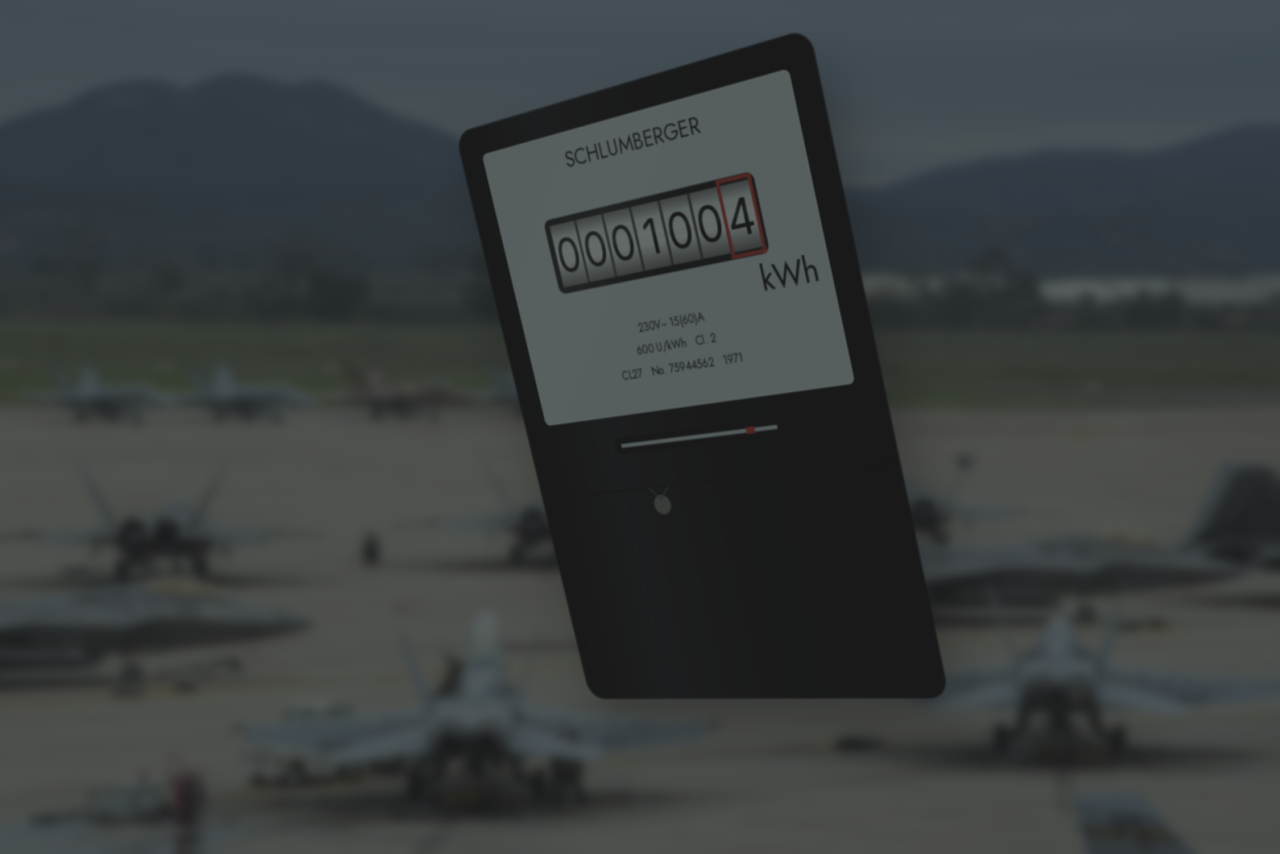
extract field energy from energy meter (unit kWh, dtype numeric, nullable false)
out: 100.4 kWh
